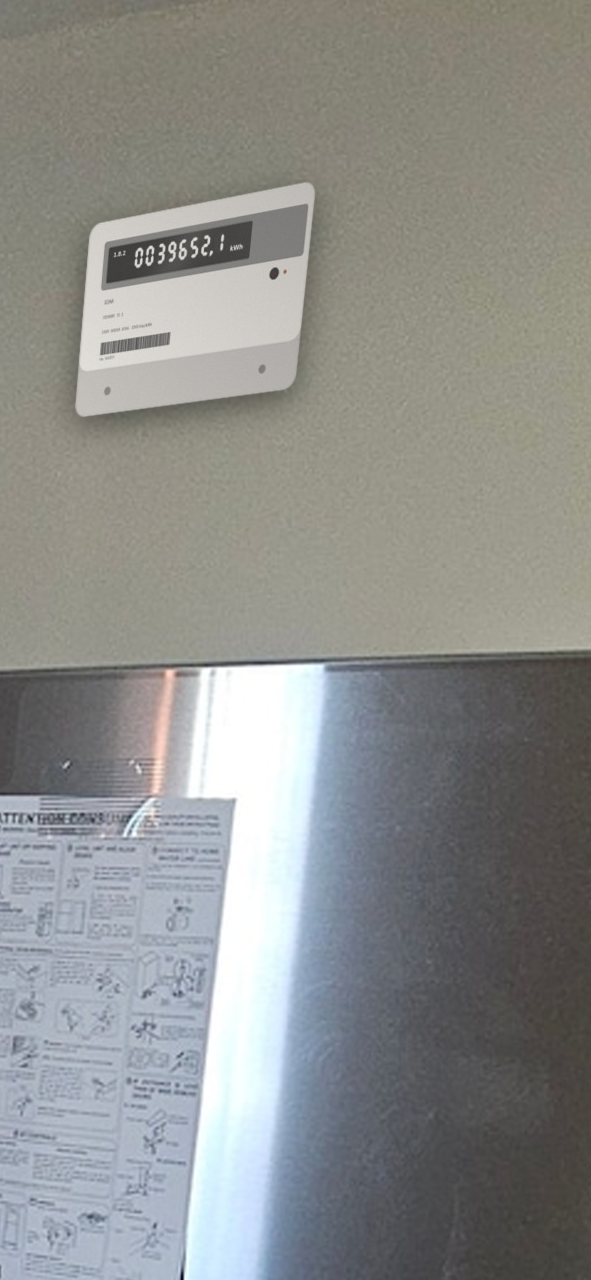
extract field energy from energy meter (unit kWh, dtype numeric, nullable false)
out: 39652.1 kWh
